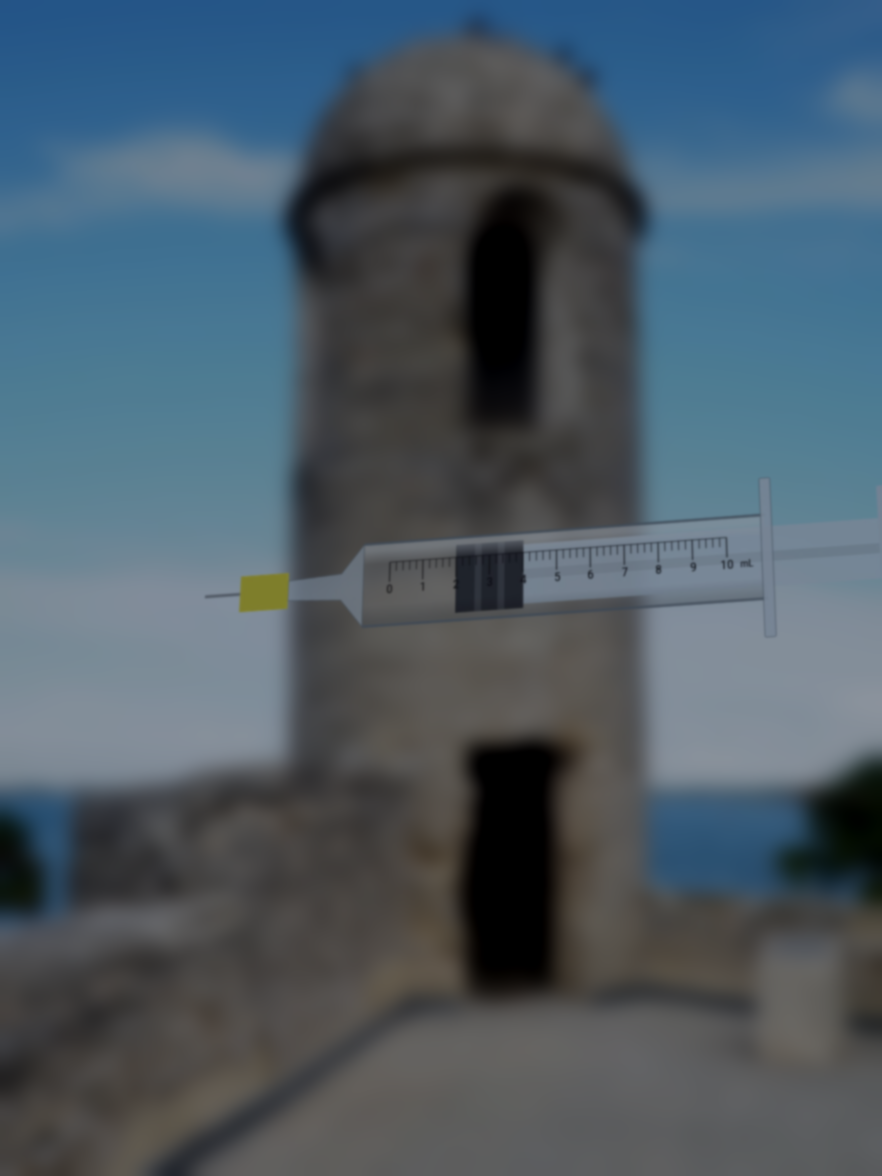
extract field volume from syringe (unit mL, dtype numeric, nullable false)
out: 2 mL
